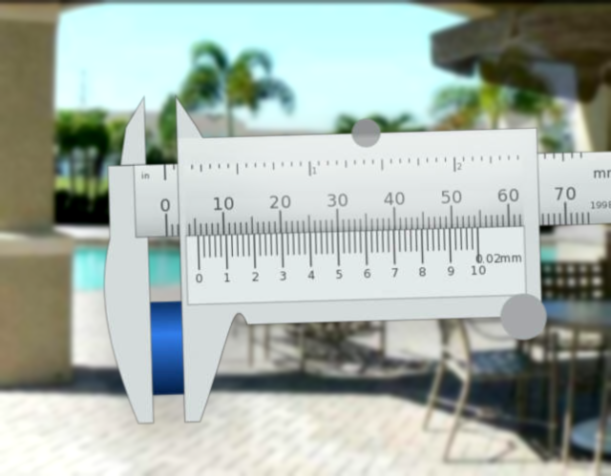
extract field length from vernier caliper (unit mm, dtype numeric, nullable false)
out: 5.5 mm
